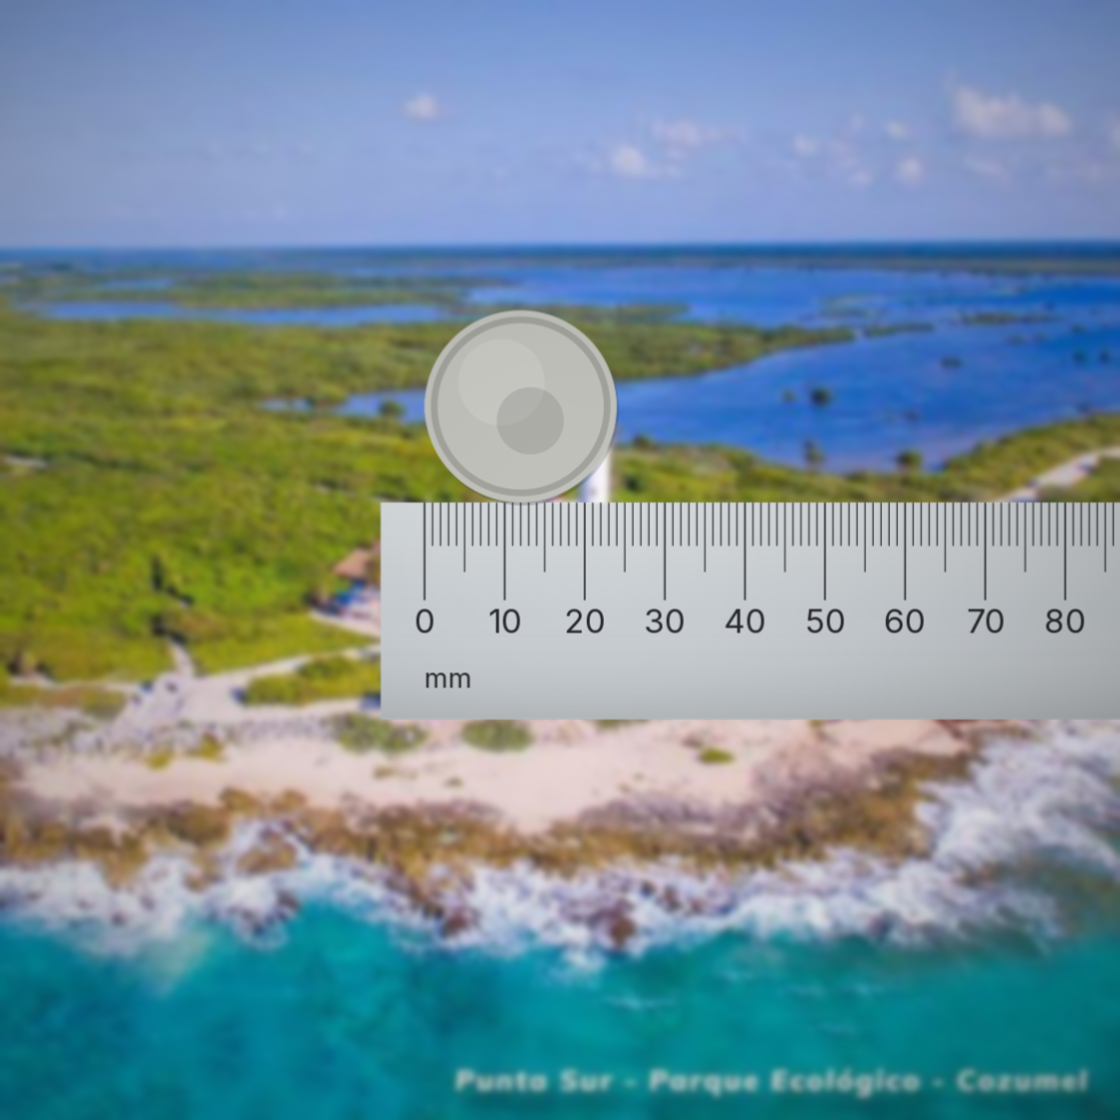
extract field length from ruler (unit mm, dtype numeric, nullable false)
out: 24 mm
